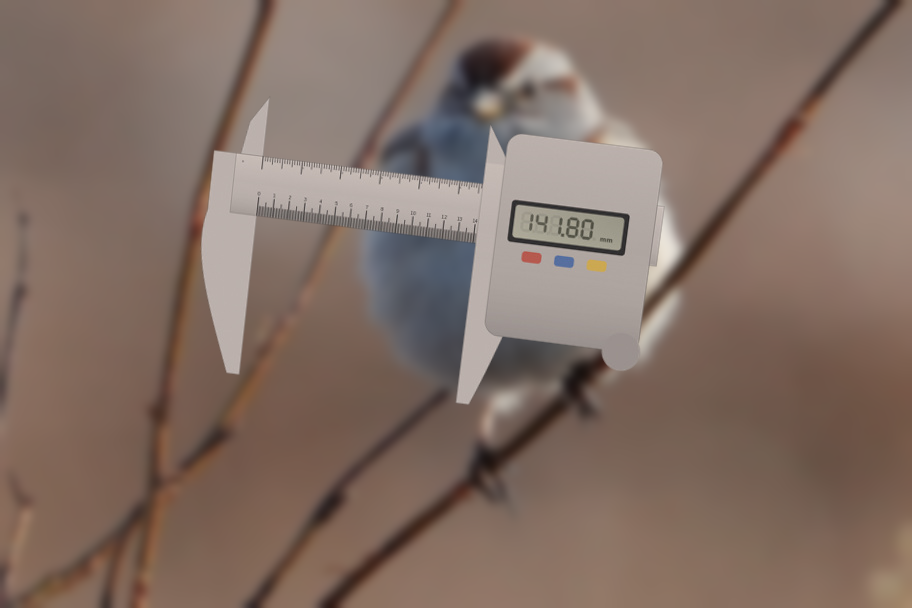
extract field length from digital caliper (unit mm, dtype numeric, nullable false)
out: 141.80 mm
